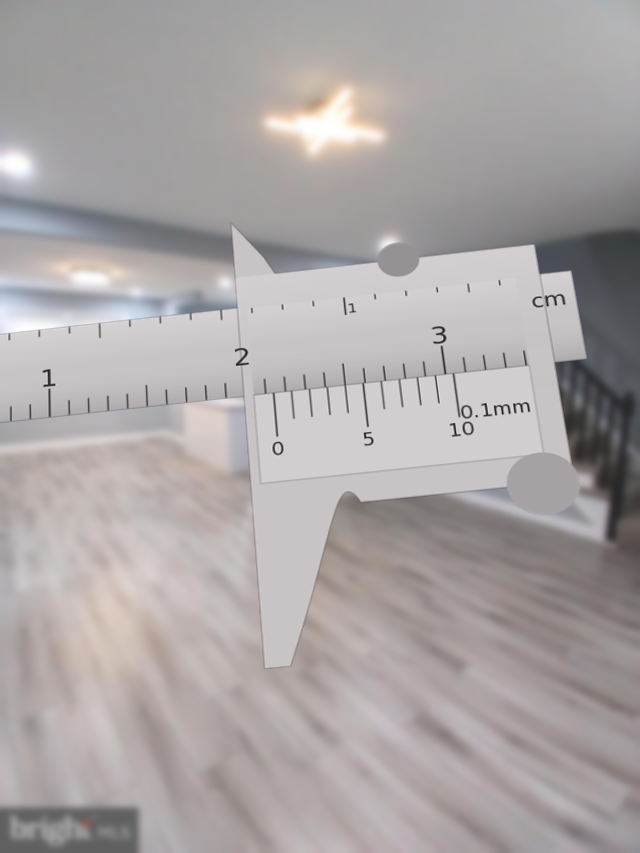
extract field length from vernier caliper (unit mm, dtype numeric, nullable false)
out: 21.4 mm
